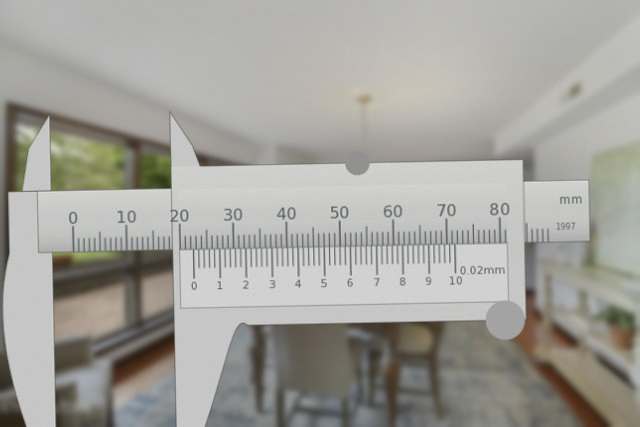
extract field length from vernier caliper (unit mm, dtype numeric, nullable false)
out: 22.5 mm
